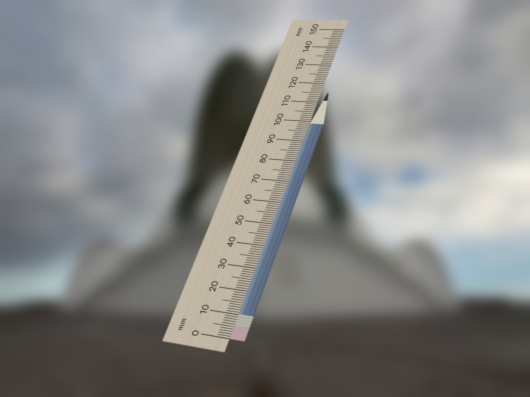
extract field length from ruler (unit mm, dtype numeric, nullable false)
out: 115 mm
